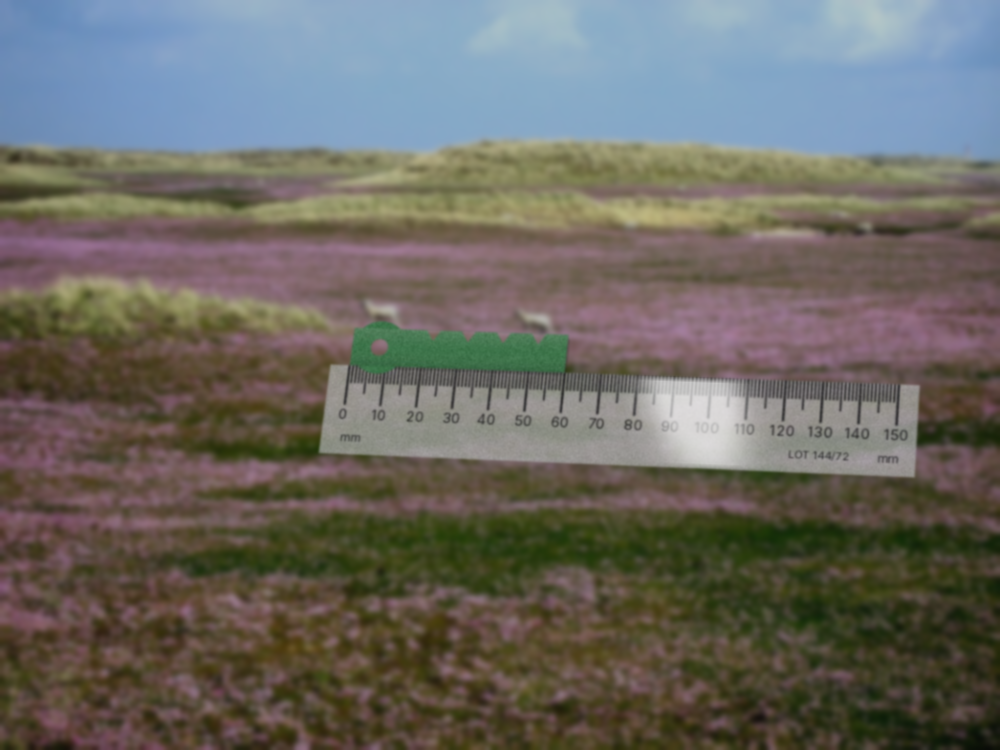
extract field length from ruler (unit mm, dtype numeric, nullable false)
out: 60 mm
